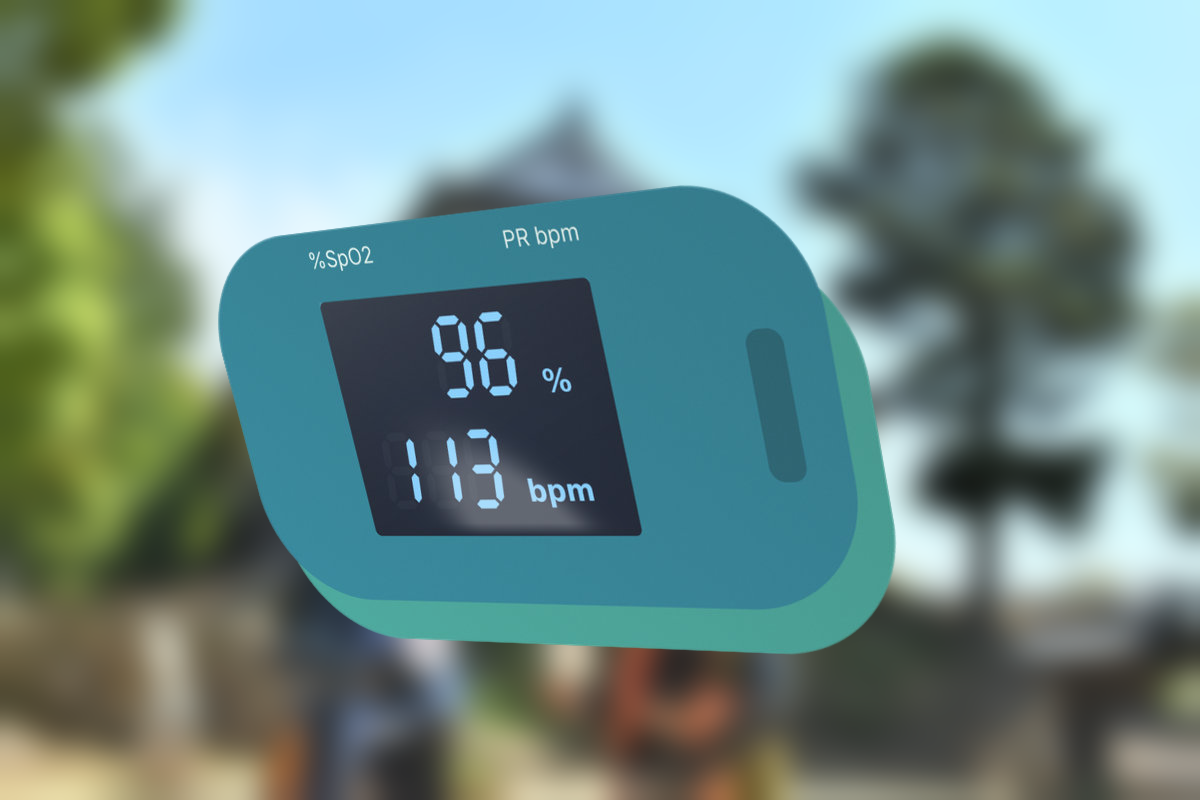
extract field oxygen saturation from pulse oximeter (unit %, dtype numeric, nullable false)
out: 96 %
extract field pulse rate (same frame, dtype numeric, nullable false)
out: 113 bpm
